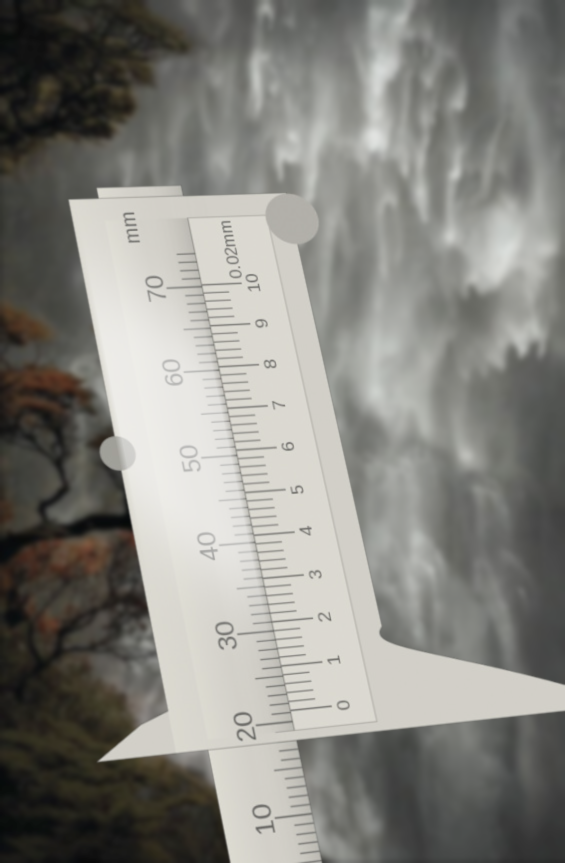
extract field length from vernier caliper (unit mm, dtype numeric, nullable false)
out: 21.2 mm
